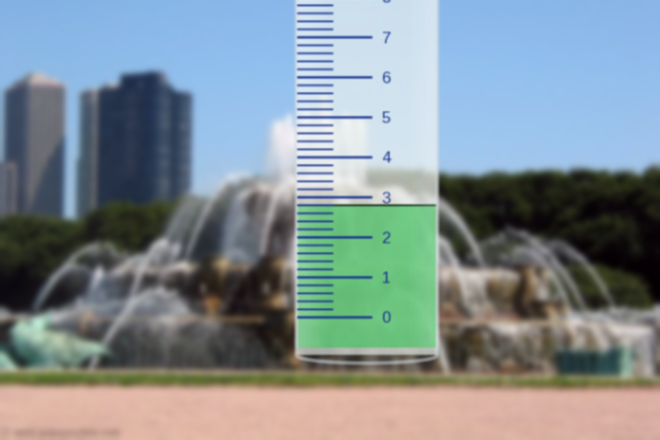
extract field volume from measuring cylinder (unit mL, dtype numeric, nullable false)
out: 2.8 mL
